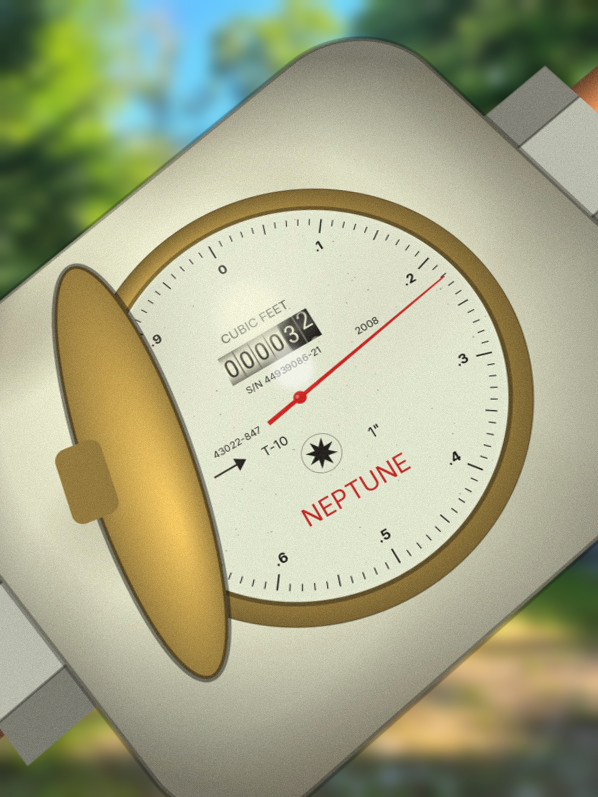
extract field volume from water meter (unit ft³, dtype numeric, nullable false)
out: 32.22 ft³
